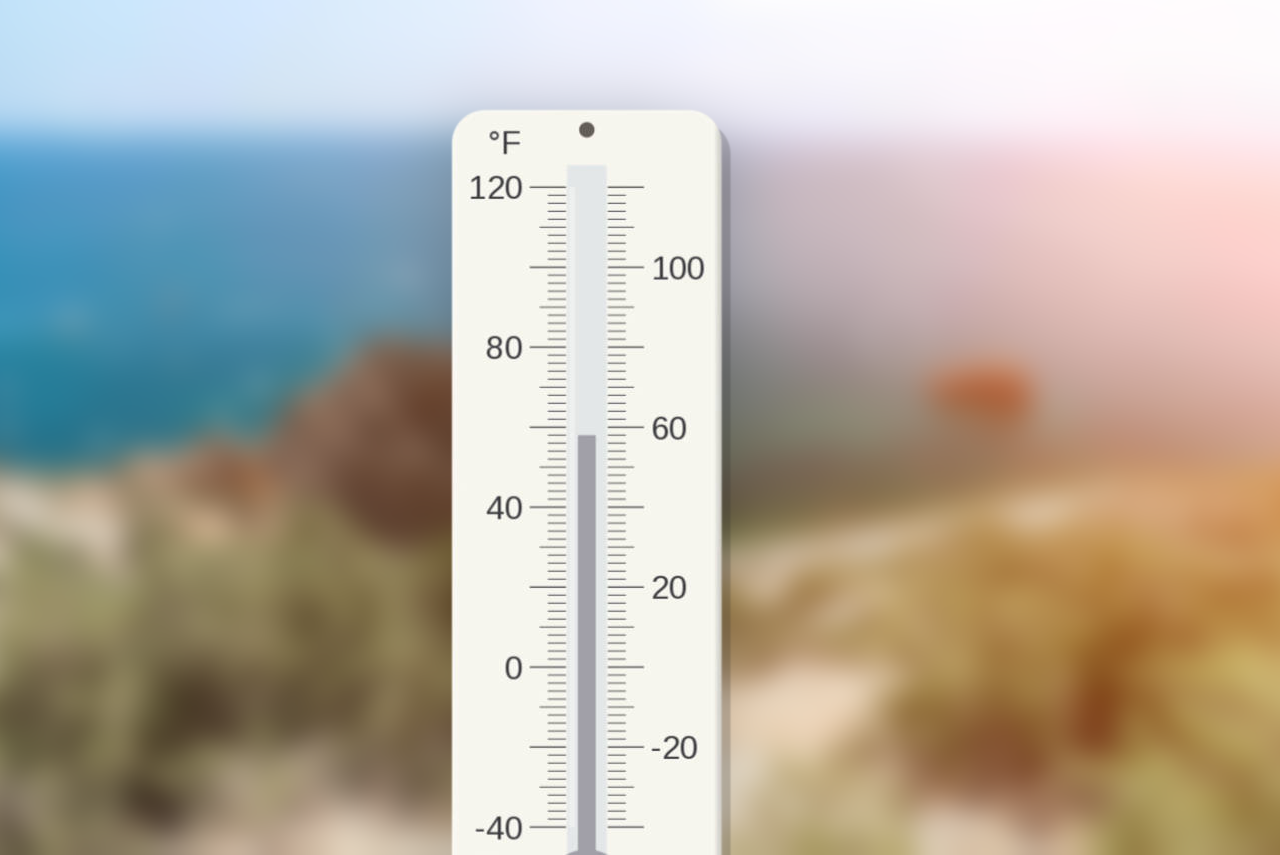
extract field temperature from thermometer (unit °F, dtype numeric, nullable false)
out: 58 °F
